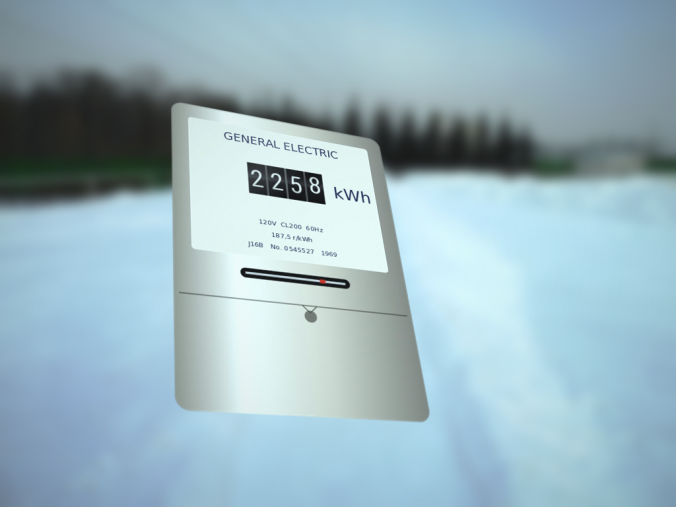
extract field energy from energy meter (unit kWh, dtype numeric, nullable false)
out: 2258 kWh
